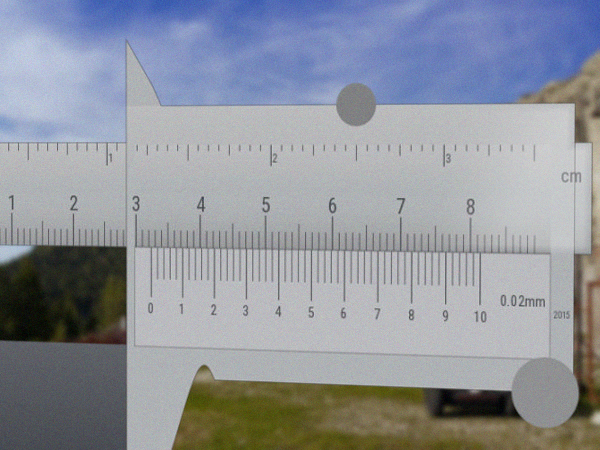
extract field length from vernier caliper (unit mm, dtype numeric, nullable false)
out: 32.4 mm
